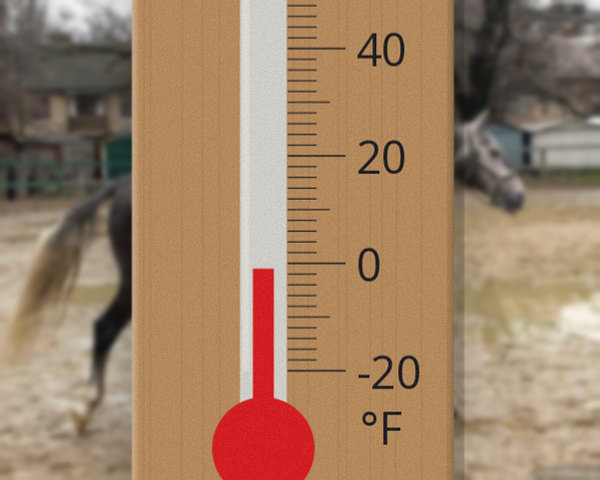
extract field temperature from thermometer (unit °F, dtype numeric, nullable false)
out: -1 °F
